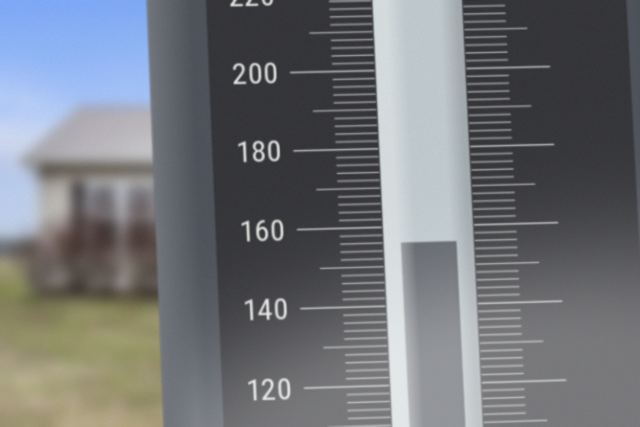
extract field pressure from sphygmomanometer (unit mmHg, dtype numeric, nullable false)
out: 156 mmHg
